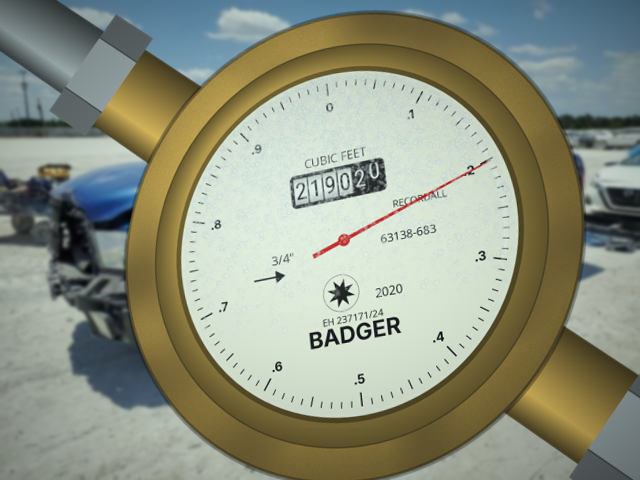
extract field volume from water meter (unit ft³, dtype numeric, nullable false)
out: 219020.20 ft³
